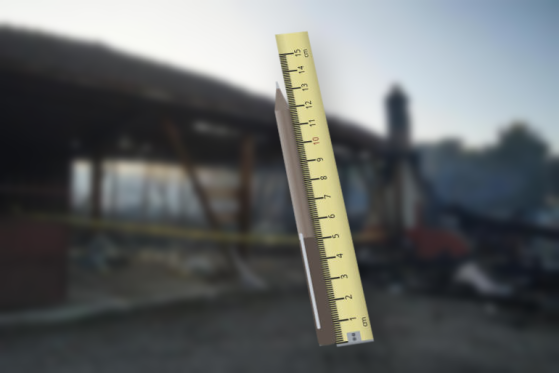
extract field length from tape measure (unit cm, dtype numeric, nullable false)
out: 13.5 cm
